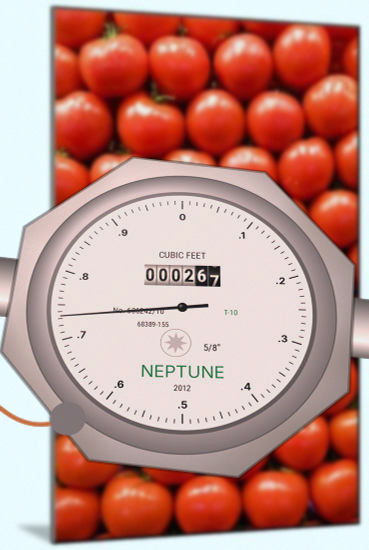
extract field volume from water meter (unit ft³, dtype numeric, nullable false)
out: 266.73 ft³
